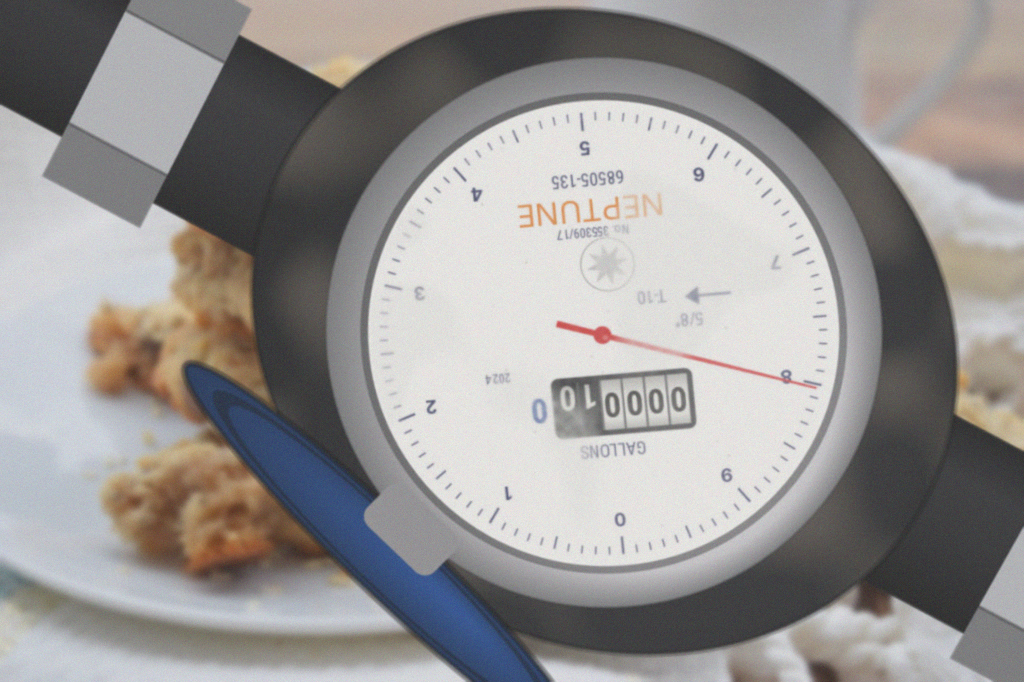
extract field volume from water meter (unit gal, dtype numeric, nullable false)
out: 98.0 gal
